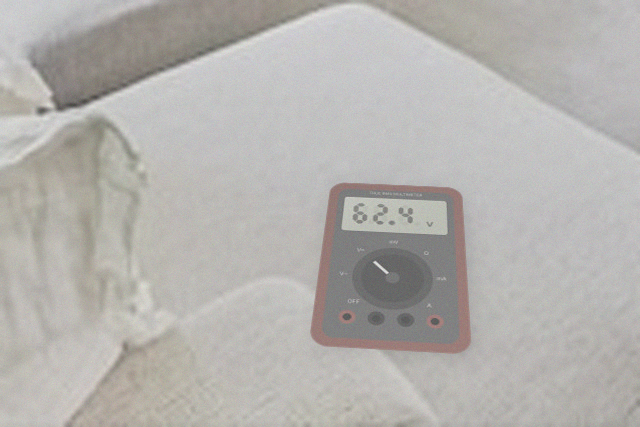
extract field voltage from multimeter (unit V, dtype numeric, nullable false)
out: 62.4 V
